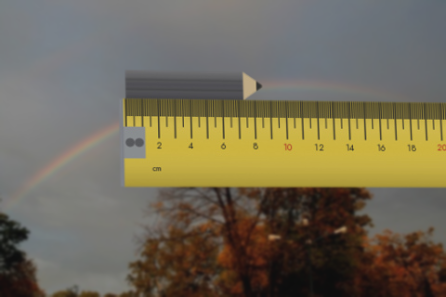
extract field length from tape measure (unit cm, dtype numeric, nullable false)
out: 8.5 cm
